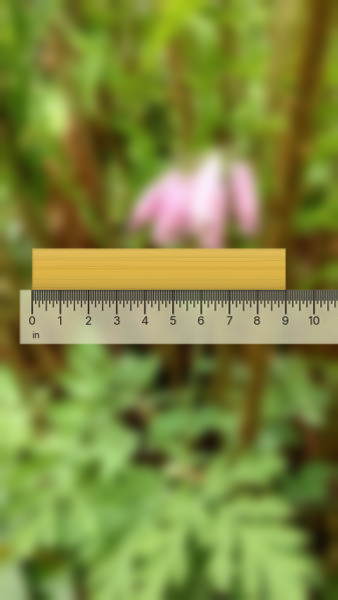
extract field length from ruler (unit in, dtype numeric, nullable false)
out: 9 in
